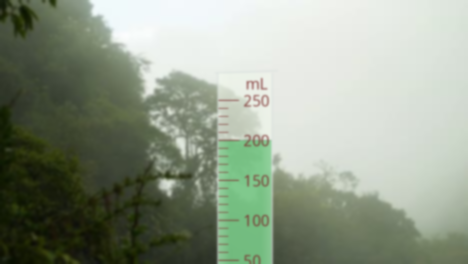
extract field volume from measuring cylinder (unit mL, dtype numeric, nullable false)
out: 200 mL
